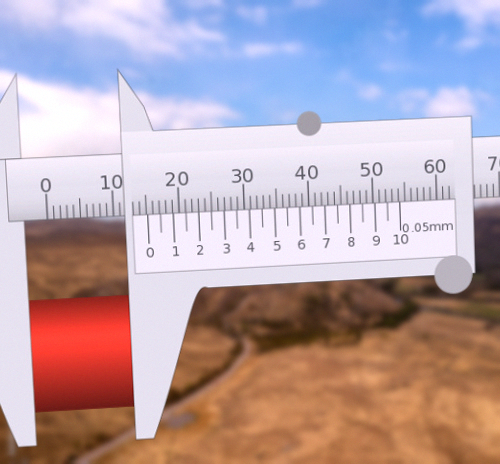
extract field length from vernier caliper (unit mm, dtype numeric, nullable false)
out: 15.2 mm
